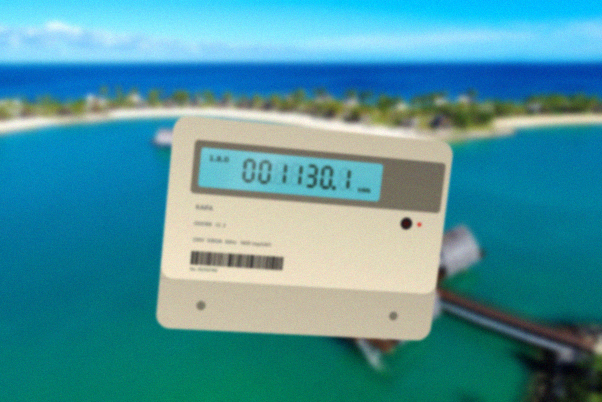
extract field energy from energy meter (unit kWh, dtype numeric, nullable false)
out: 1130.1 kWh
